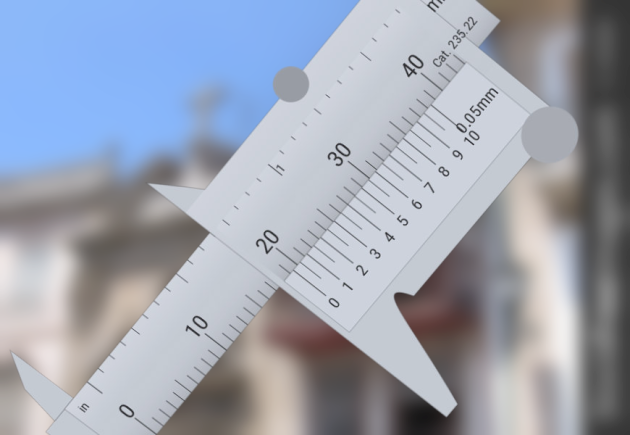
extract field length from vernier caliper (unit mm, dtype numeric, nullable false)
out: 19.4 mm
